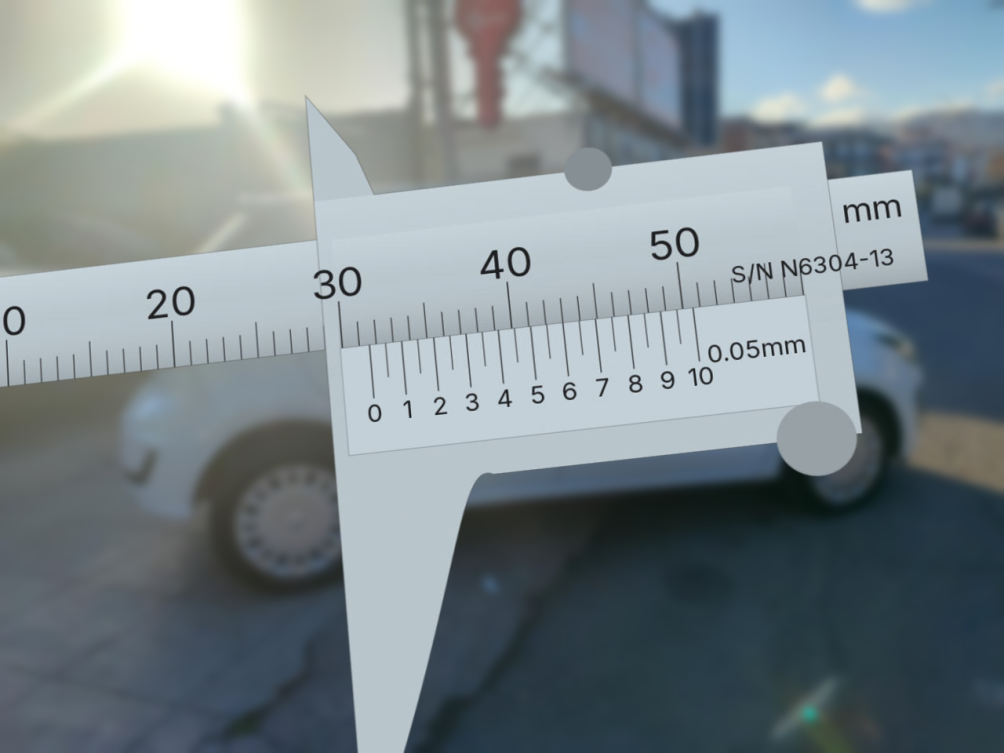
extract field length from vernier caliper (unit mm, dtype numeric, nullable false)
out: 31.6 mm
